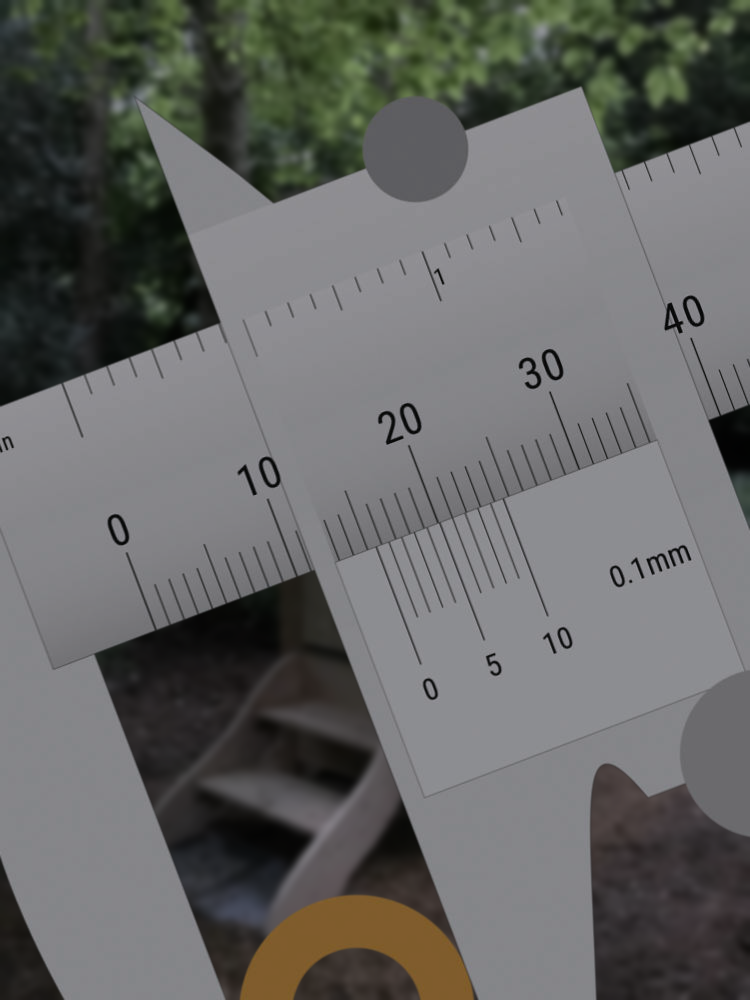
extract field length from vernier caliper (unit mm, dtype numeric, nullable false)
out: 15.6 mm
